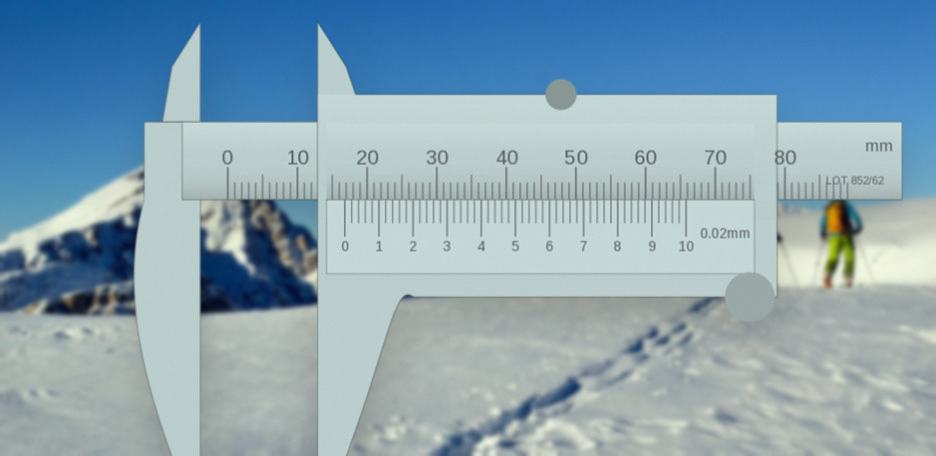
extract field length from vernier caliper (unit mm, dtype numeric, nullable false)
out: 16.8 mm
